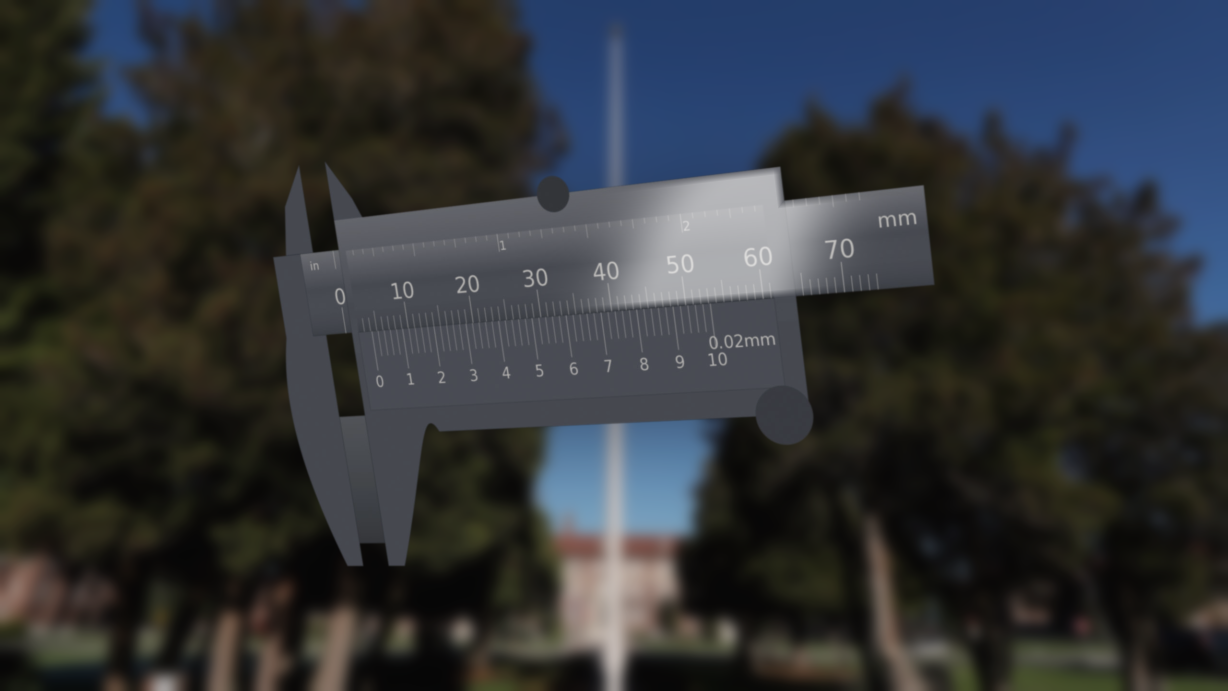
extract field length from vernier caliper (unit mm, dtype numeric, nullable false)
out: 4.2 mm
